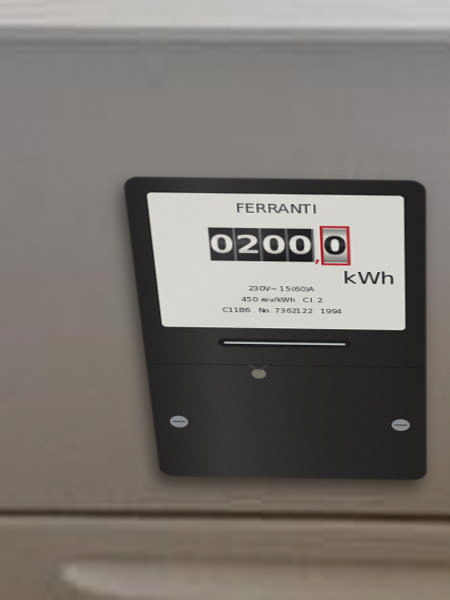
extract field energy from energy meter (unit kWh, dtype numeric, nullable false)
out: 200.0 kWh
